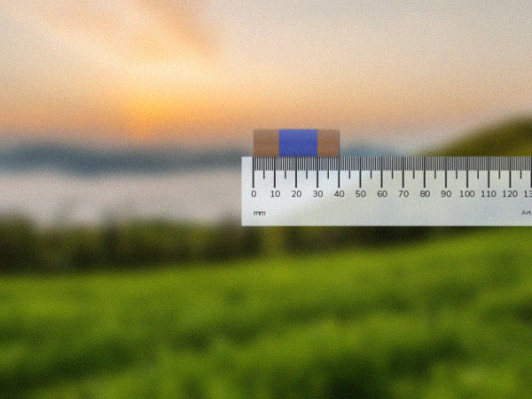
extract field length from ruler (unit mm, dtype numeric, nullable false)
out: 40 mm
